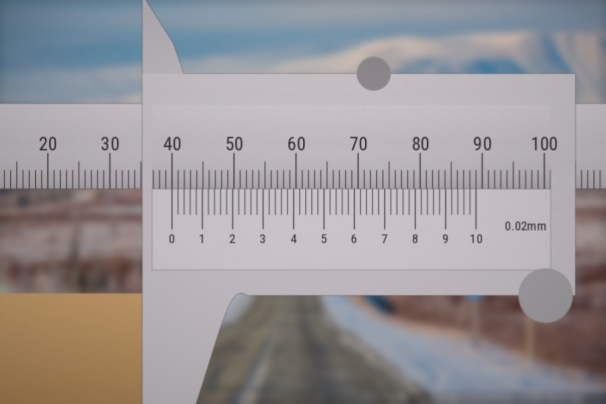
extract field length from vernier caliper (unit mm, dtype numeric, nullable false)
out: 40.0 mm
